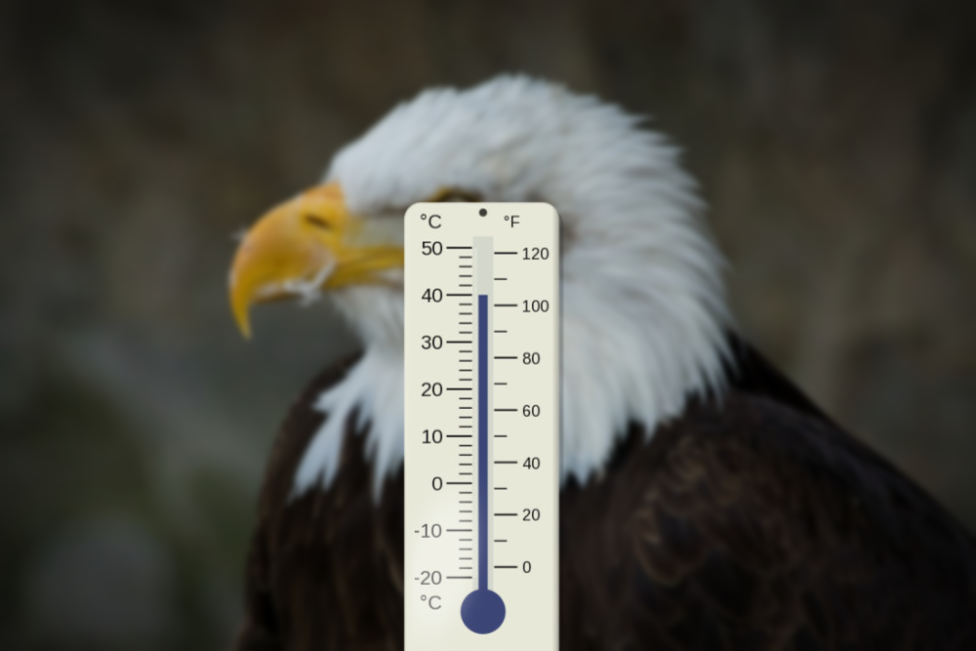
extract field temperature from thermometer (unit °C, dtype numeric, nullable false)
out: 40 °C
